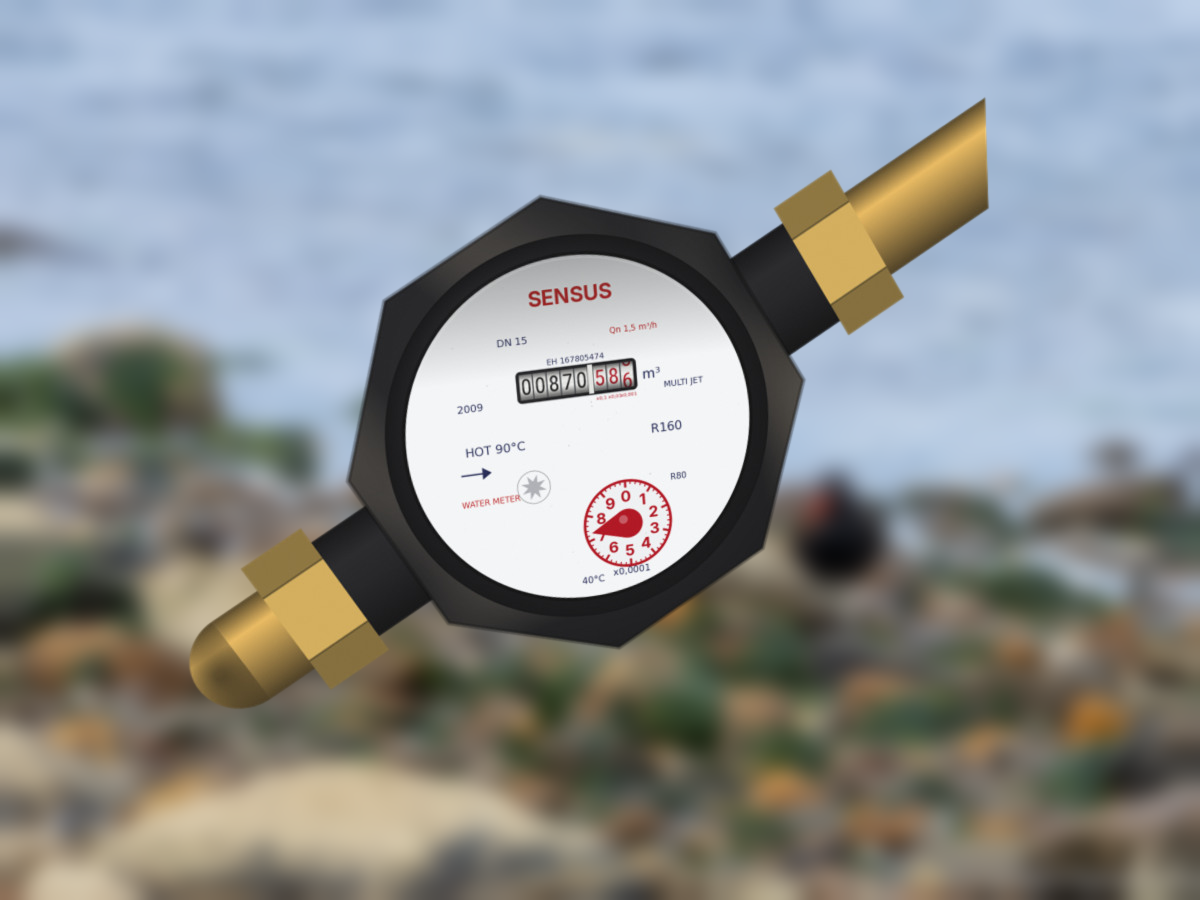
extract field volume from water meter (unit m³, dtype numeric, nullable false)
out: 870.5857 m³
